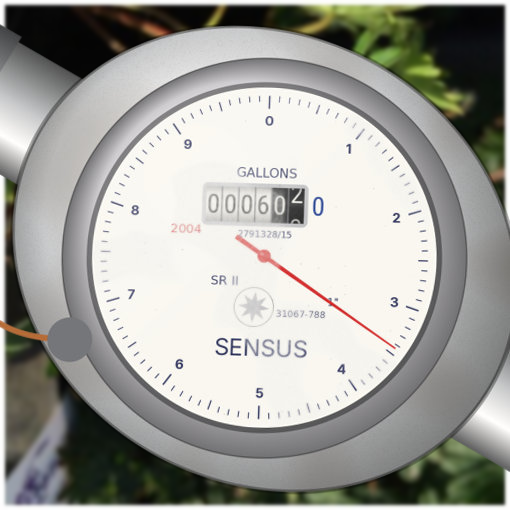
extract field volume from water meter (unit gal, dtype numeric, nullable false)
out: 6023.4 gal
